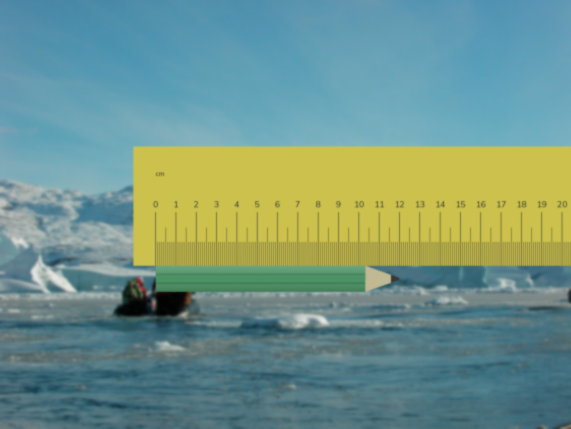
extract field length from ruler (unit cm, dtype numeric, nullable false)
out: 12 cm
